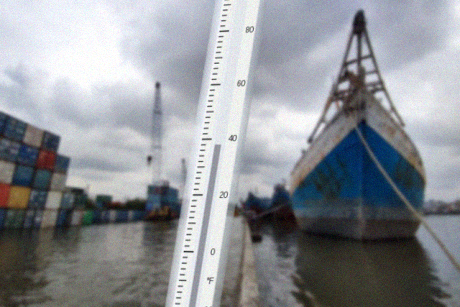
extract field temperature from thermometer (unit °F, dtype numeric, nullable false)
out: 38 °F
